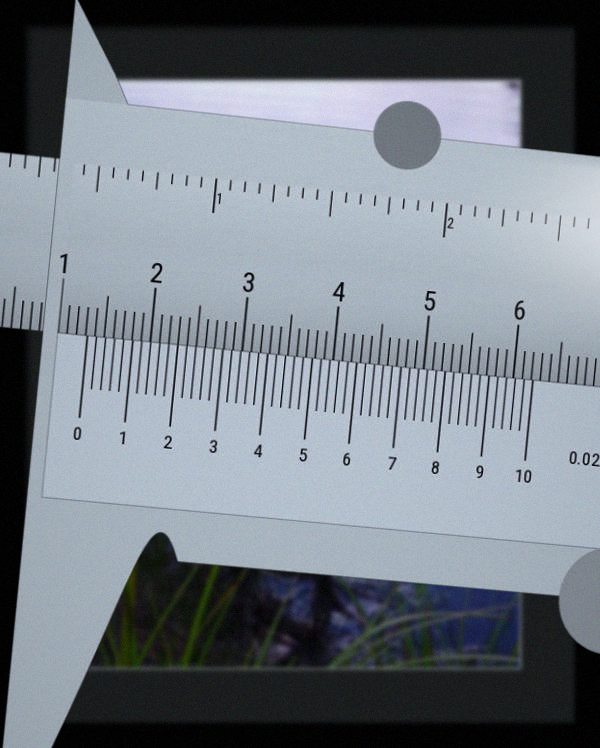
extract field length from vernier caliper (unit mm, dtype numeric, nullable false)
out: 13.2 mm
